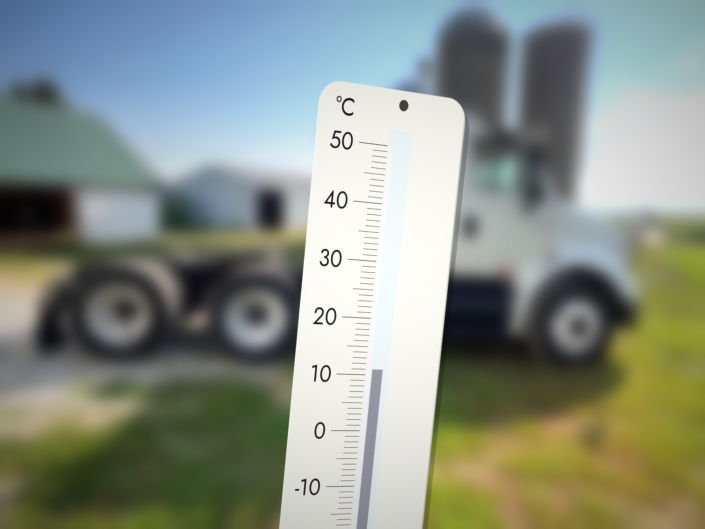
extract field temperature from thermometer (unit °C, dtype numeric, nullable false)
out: 11 °C
